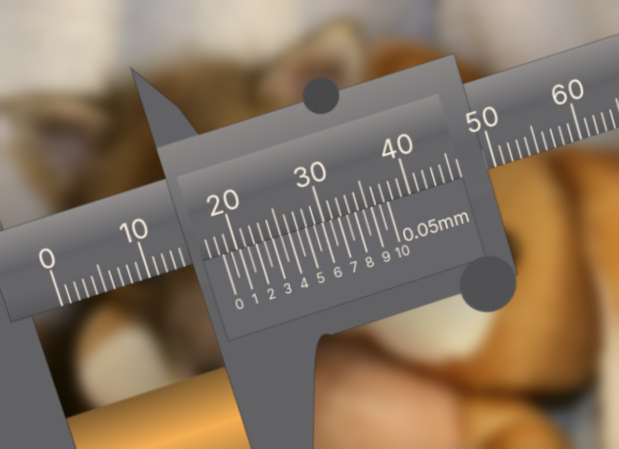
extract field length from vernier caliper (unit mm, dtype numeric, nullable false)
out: 18.4 mm
